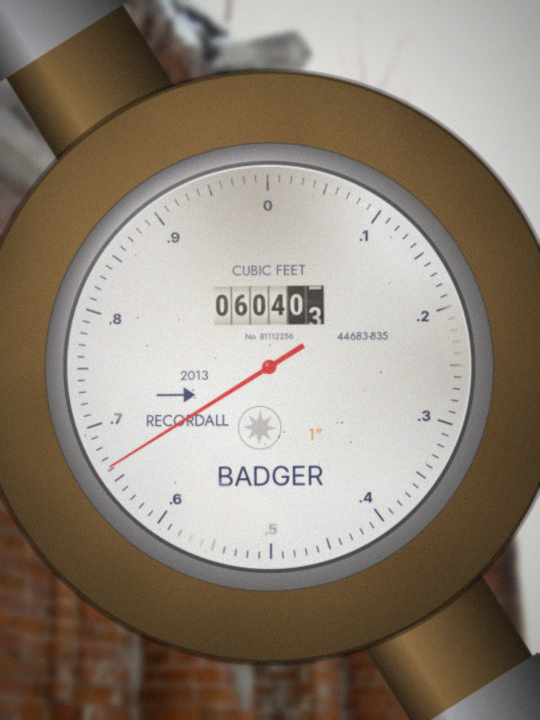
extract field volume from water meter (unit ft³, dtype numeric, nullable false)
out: 60402.66 ft³
